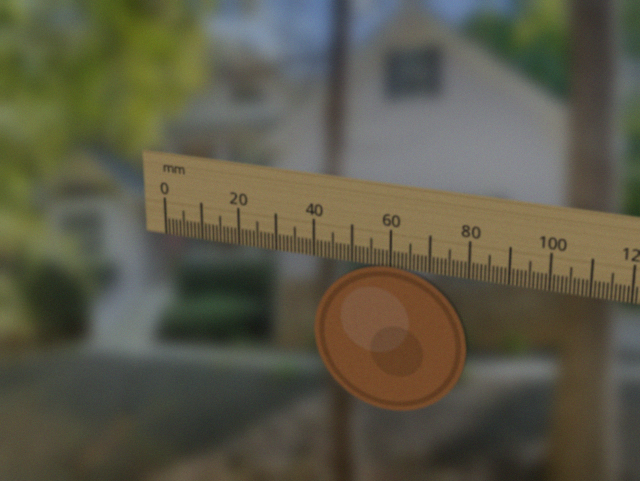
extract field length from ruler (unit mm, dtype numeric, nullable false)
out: 40 mm
